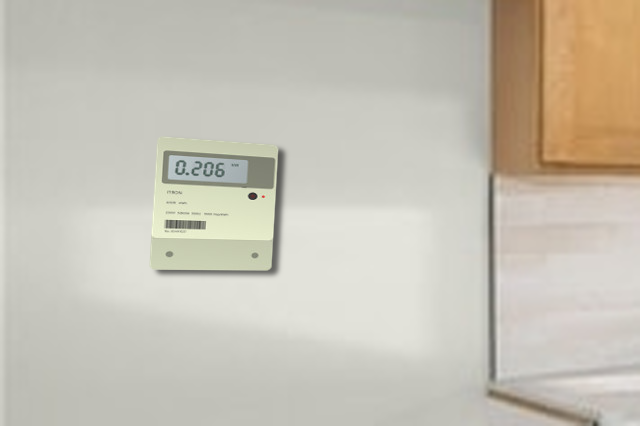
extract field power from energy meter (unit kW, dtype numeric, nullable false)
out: 0.206 kW
